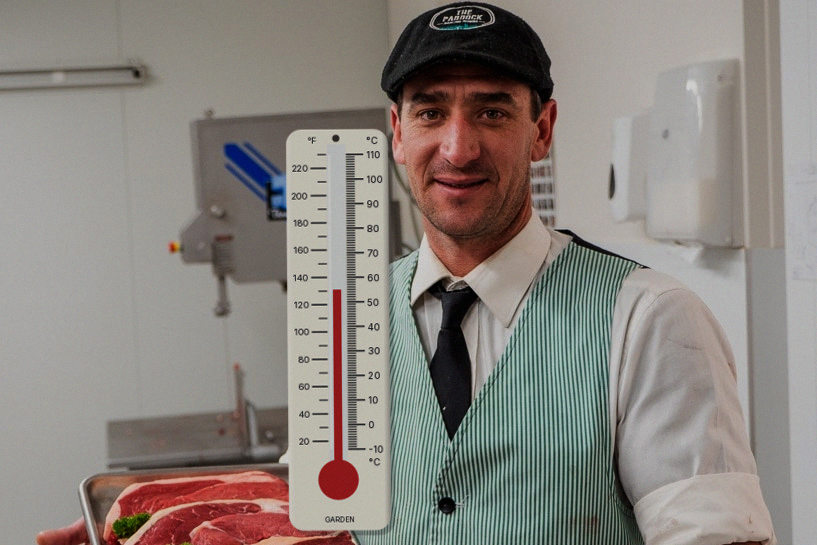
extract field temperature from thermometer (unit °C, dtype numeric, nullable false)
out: 55 °C
